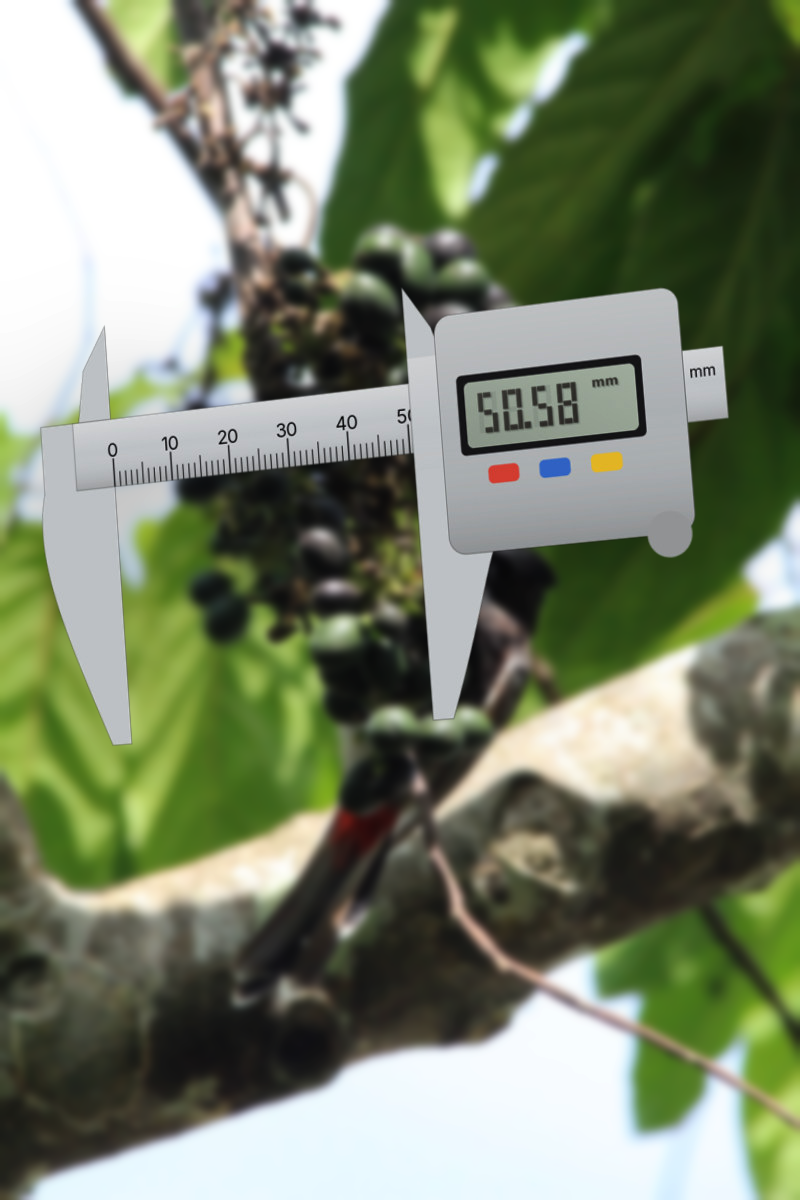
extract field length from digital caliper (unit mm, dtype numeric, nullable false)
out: 50.58 mm
